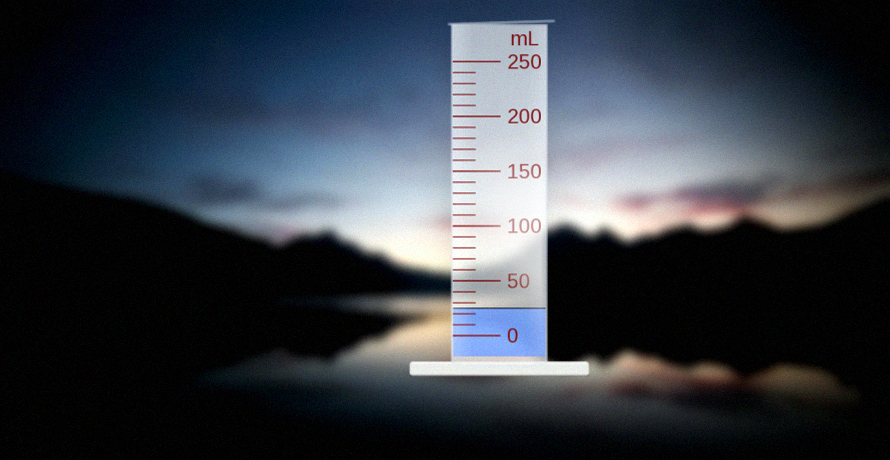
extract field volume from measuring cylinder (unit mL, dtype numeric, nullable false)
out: 25 mL
